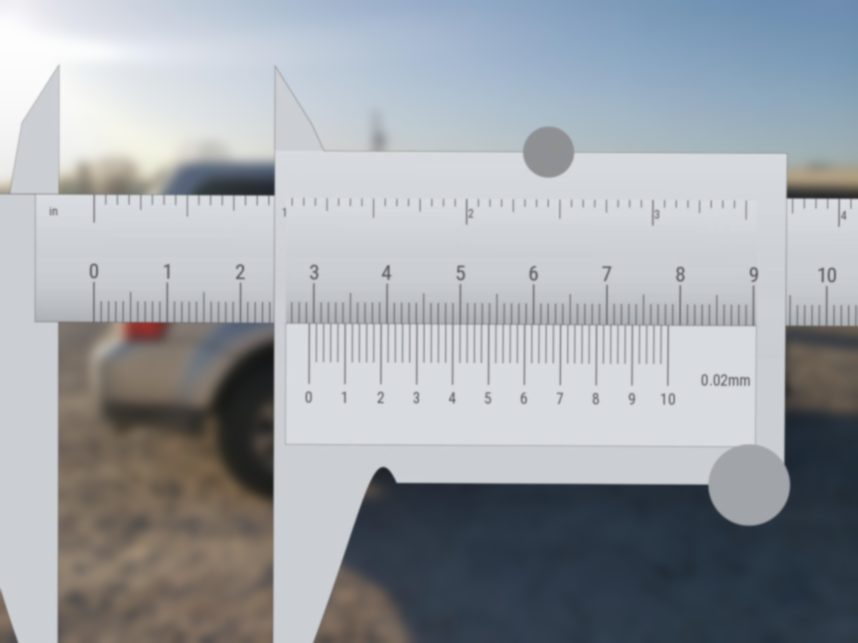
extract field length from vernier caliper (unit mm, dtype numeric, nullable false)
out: 29.4 mm
